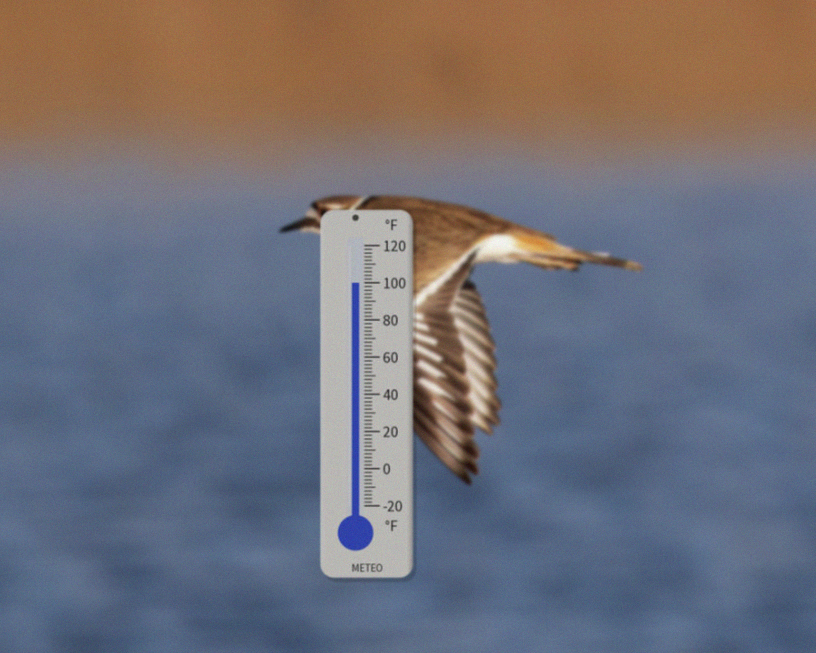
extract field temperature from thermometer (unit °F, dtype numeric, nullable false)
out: 100 °F
